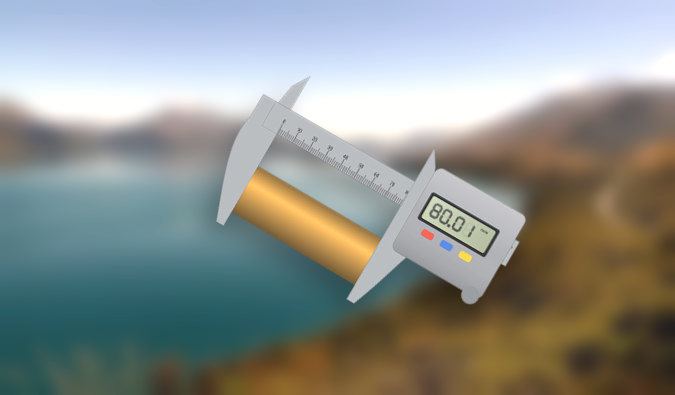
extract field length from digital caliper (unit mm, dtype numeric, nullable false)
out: 80.01 mm
